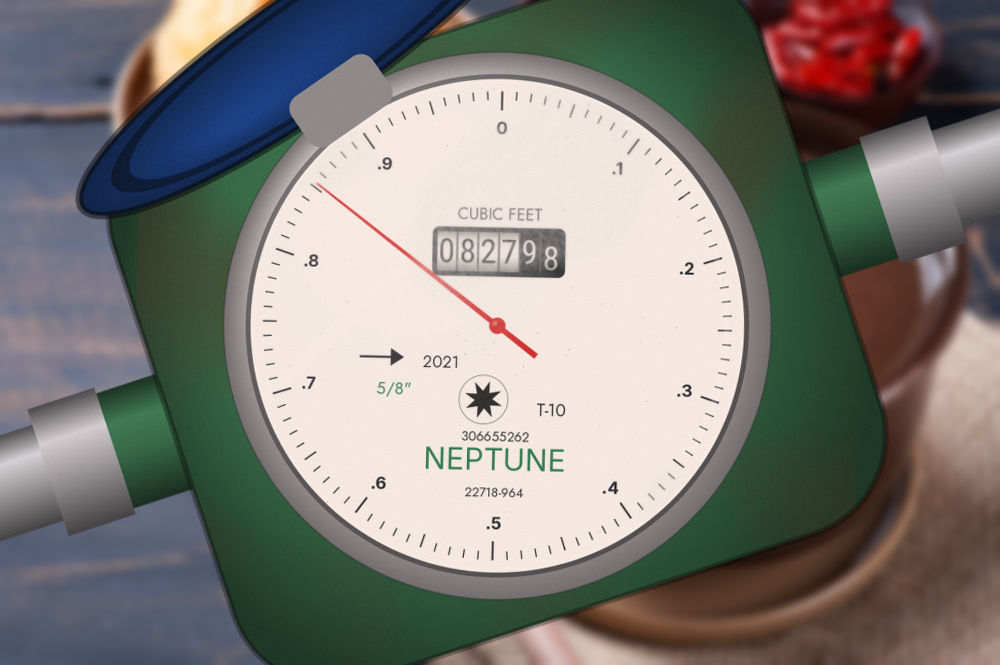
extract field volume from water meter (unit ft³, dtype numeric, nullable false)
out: 82797.85 ft³
